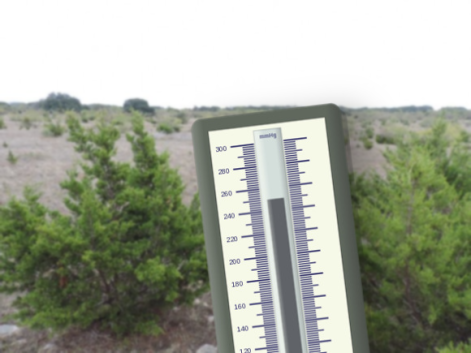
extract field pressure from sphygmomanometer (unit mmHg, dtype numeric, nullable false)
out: 250 mmHg
